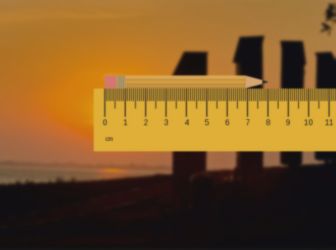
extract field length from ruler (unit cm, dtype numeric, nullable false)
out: 8 cm
